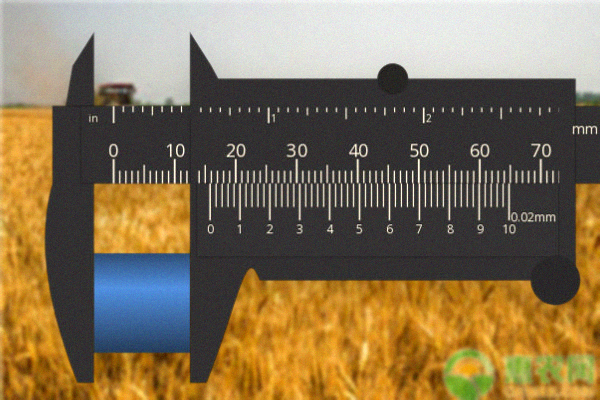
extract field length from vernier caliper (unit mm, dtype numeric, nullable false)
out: 15.8 mm
